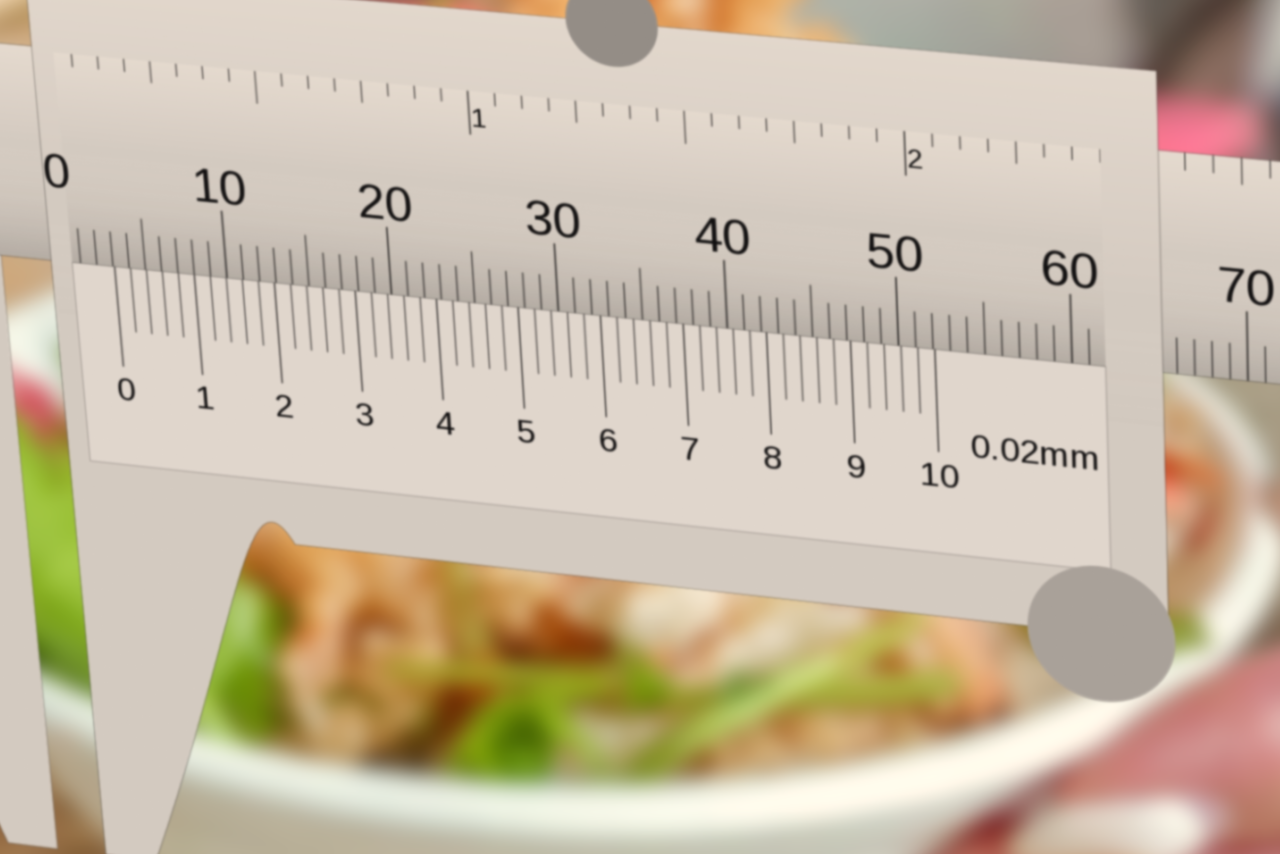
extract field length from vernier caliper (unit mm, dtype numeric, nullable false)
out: 3.1 mm
